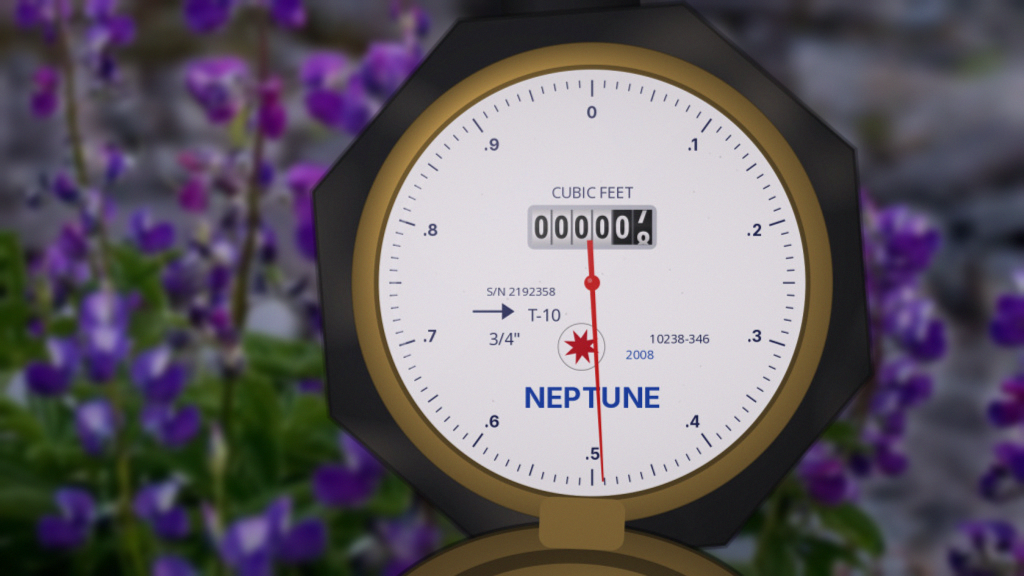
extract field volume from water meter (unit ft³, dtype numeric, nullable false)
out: 7.49 ft³
